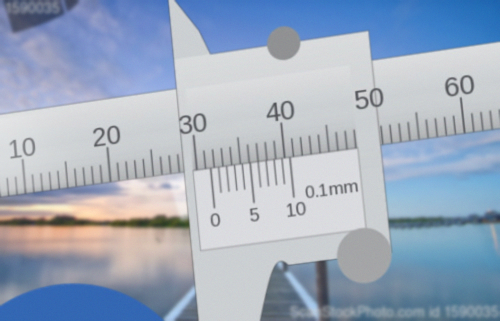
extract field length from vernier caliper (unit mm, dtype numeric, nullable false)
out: 31.6 mm
